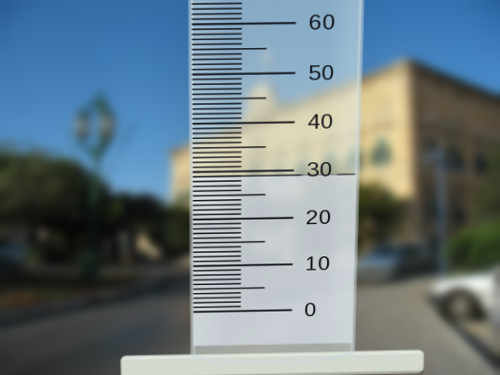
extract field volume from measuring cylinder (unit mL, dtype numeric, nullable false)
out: 29 mL
